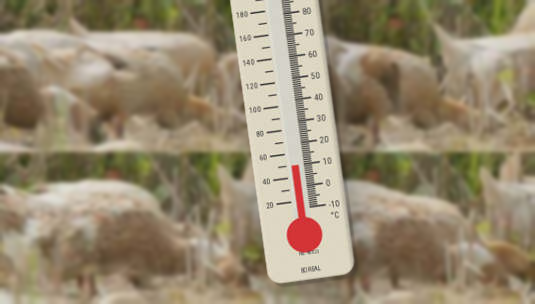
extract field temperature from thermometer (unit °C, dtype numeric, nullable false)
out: 10 °C
